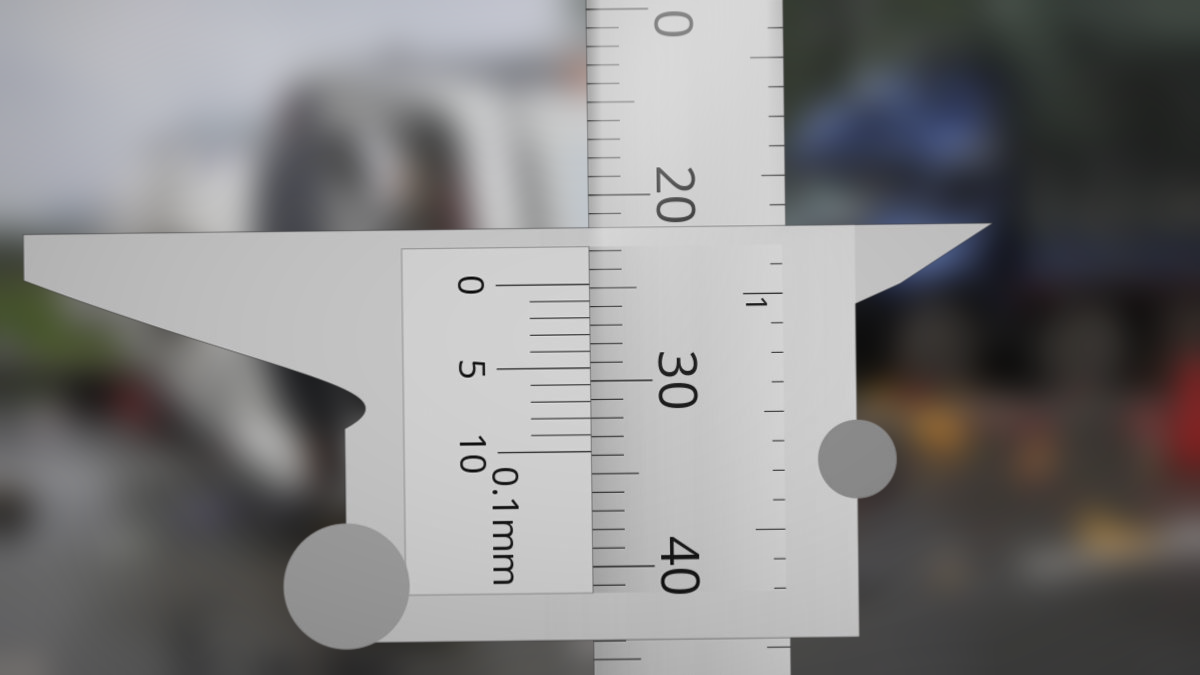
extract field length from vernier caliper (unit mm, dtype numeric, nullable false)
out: 24.8 mm
